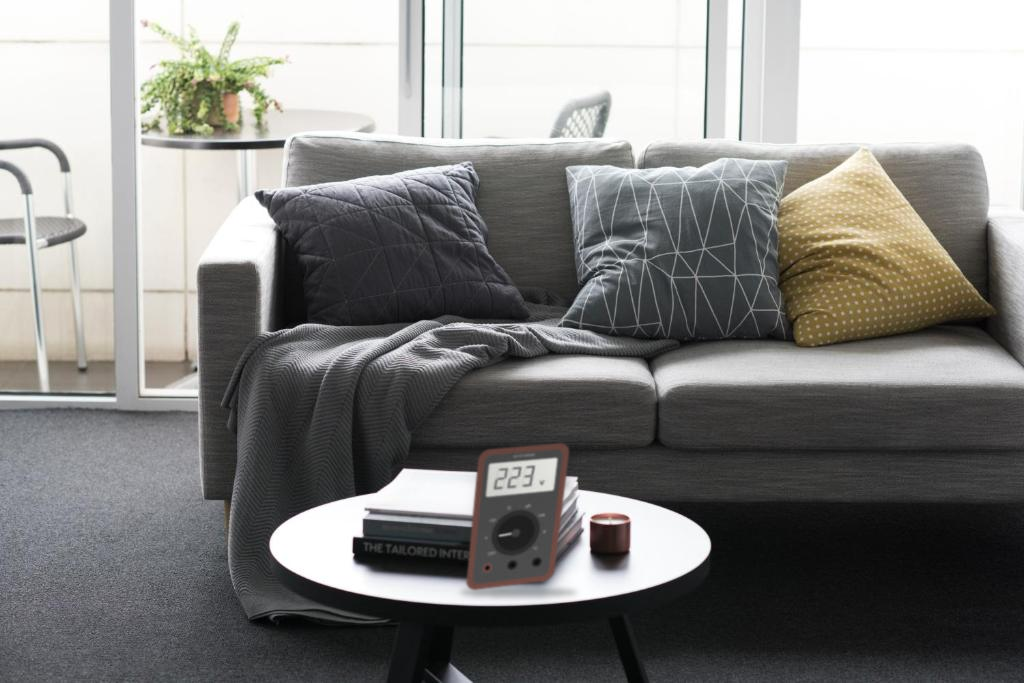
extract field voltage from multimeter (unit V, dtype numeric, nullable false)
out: 223 V
